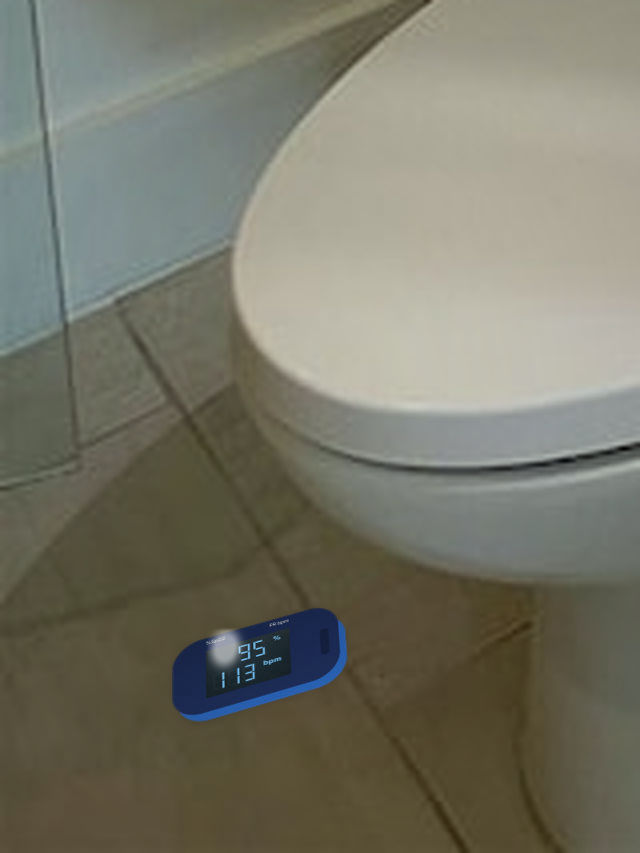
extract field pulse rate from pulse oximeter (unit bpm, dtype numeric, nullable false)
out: 113 bpm
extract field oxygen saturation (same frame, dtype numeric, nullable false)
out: 95 %
